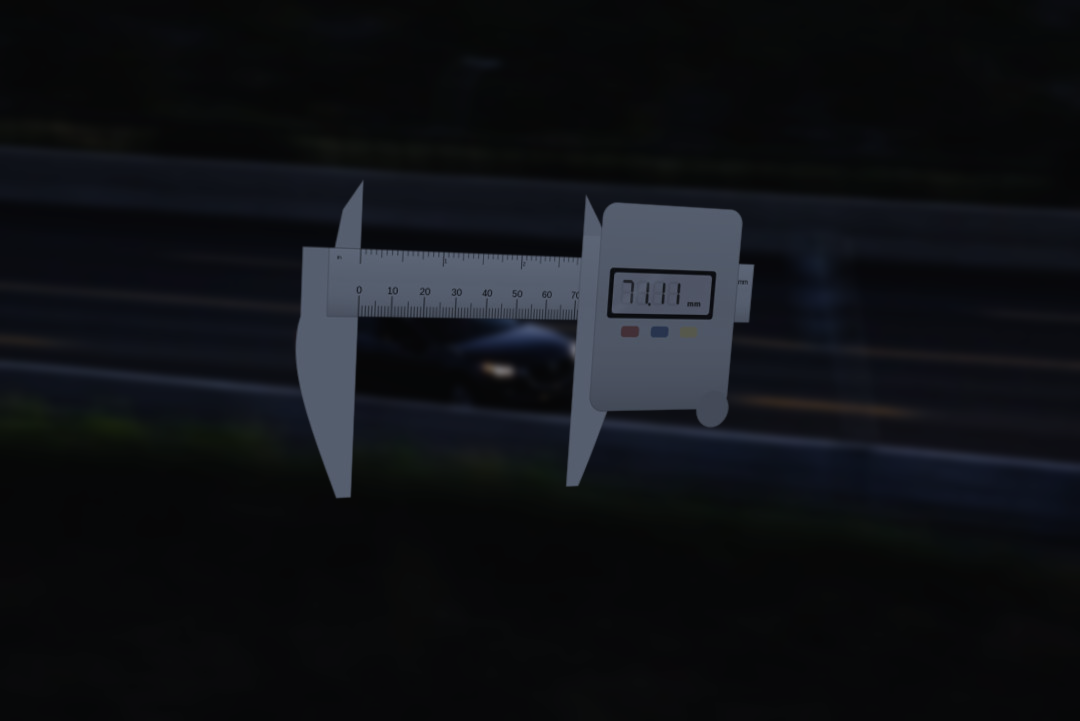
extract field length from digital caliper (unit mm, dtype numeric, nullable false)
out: 71.11 mm
